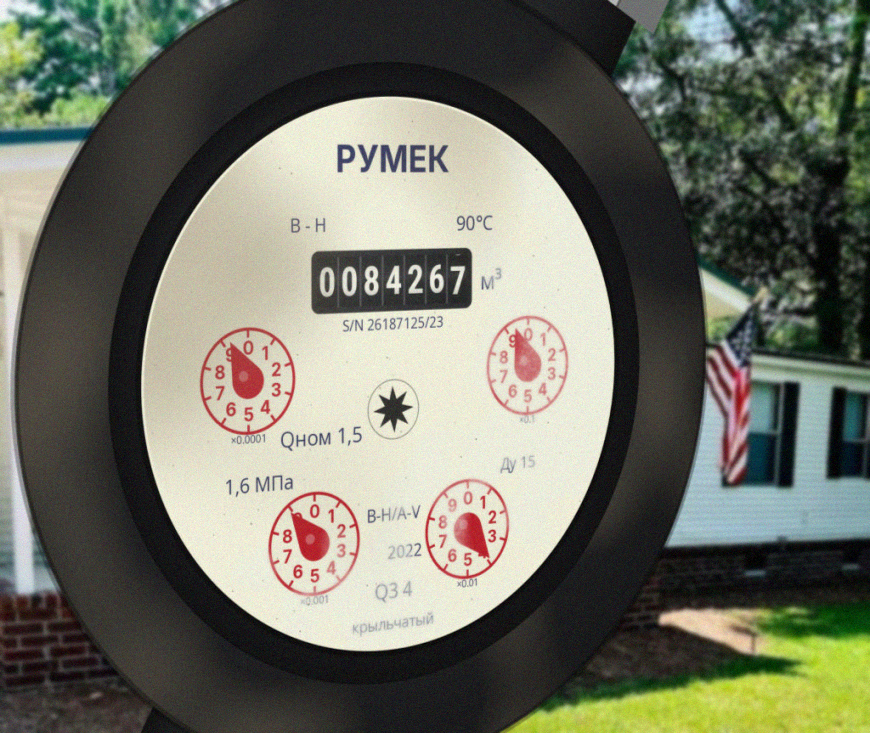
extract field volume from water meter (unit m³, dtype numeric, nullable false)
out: 84266.9389 m³
